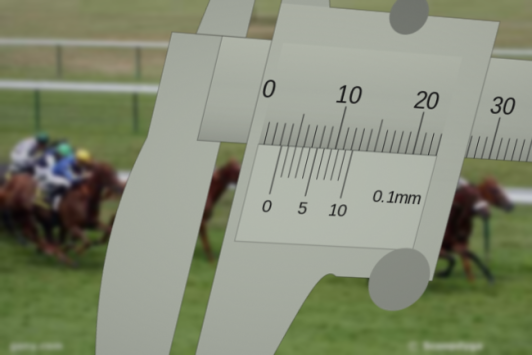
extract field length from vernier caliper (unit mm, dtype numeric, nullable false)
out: 3.2 mm
